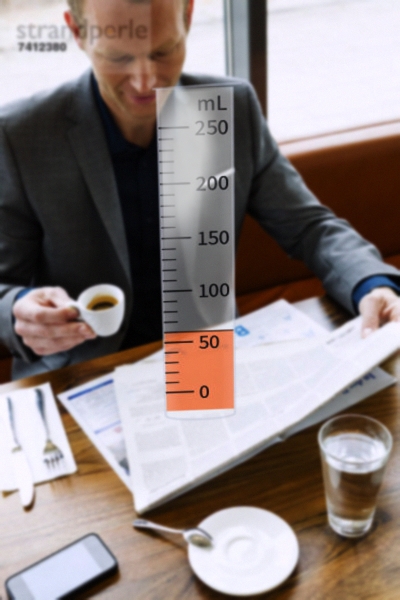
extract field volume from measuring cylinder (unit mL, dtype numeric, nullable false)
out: 60 mL
